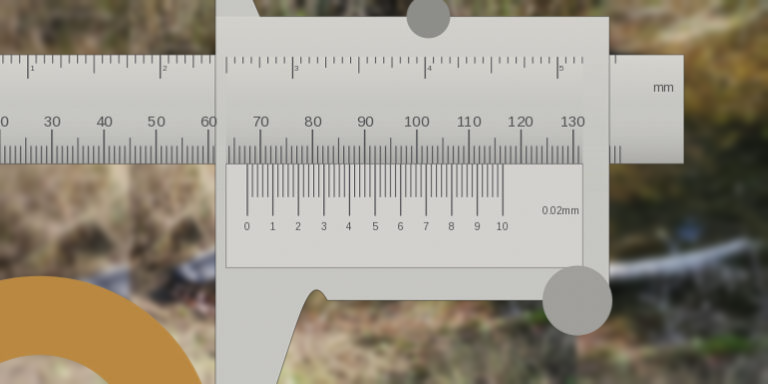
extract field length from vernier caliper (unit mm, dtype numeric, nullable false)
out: 67.5 mm
